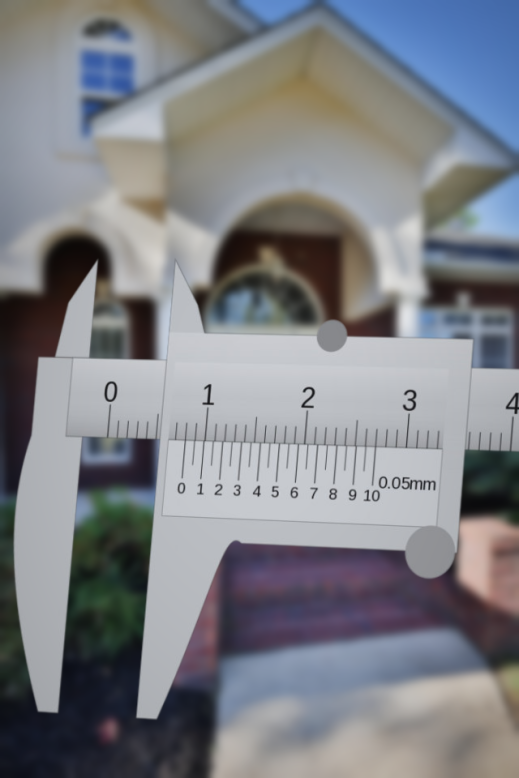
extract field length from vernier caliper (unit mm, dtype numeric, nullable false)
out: 8.0 mm
